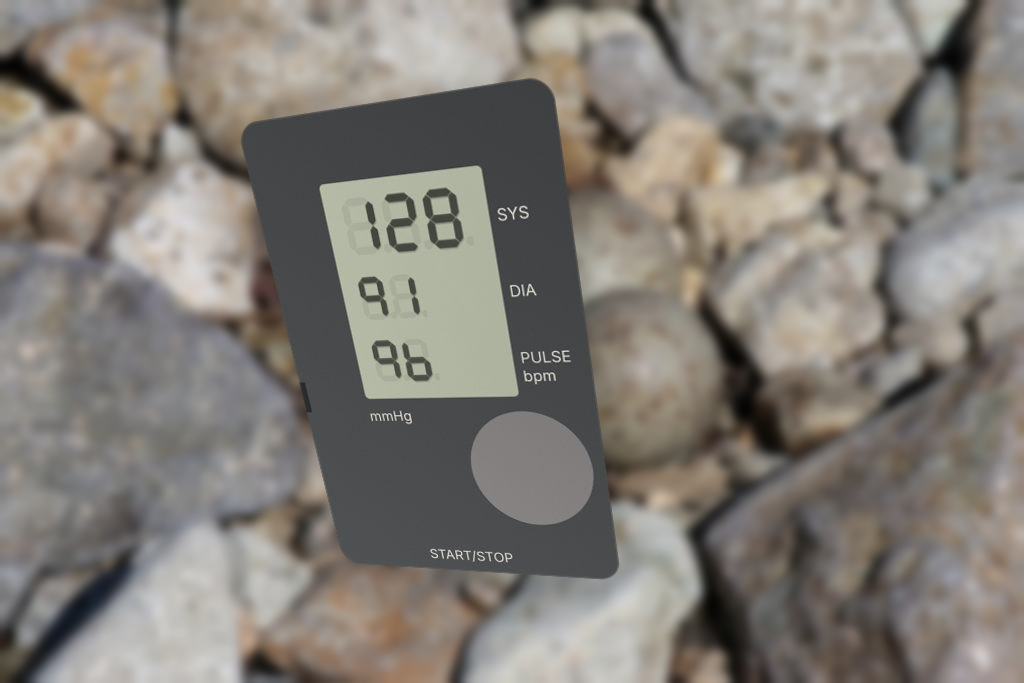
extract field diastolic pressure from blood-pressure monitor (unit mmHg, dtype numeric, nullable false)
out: 91 mmHg
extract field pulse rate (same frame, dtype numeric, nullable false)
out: 96 bpm
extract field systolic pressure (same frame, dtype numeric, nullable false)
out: 128 mmHg
